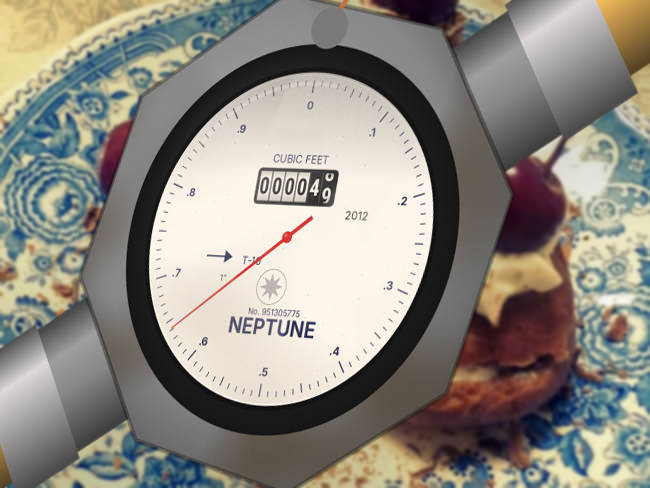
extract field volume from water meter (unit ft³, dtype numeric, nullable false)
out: 48.64 ft³
